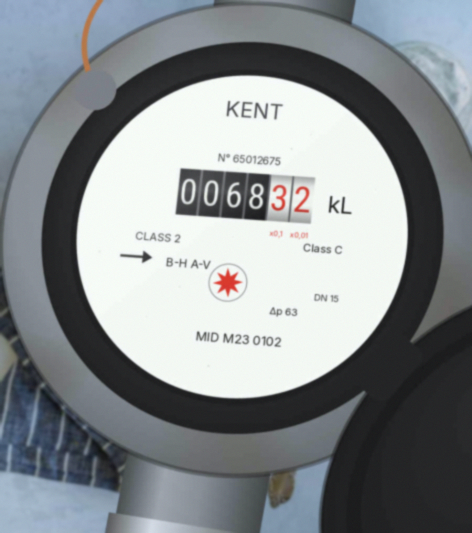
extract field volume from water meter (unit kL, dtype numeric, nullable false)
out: 68.32 kL
